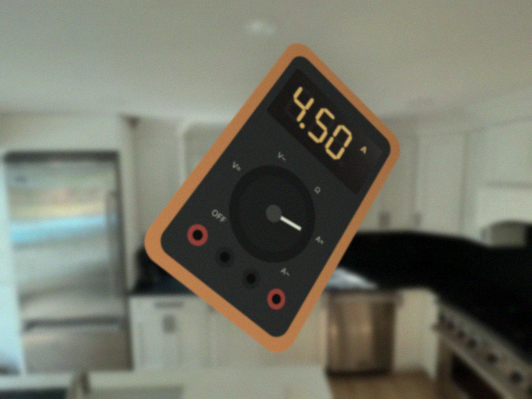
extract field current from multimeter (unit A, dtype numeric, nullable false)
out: 4.50 A
